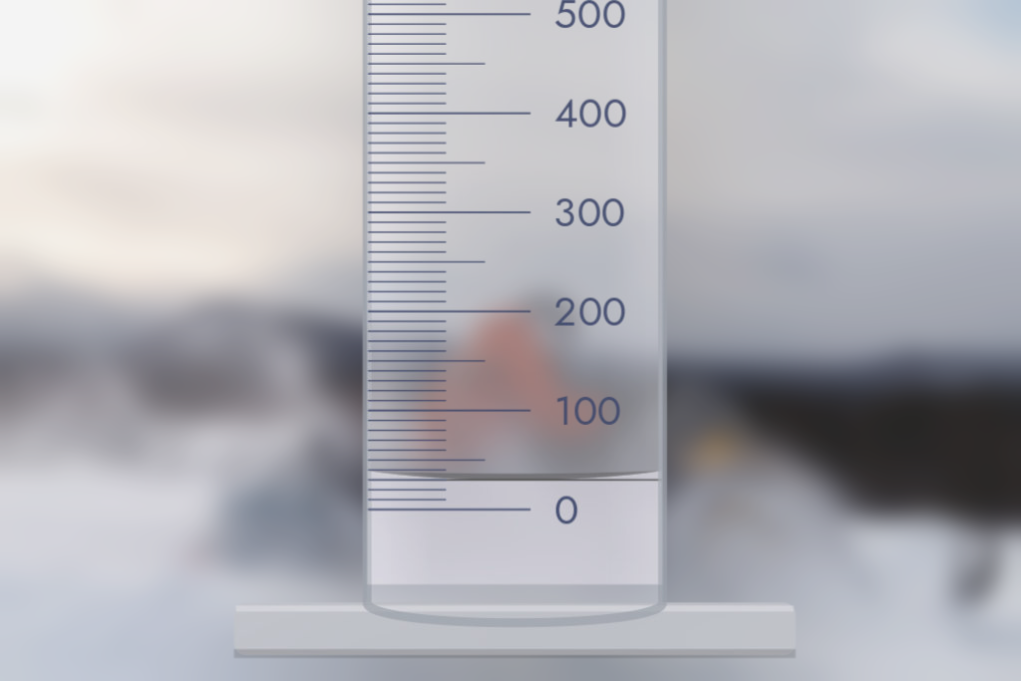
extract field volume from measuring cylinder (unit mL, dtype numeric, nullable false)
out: 30 mL
